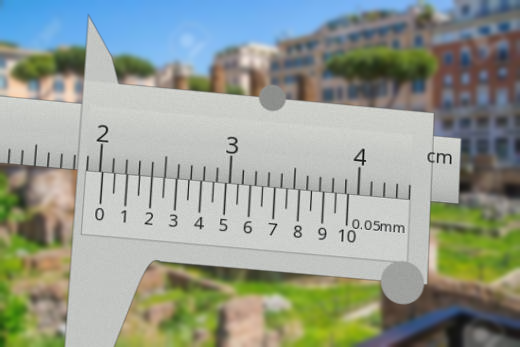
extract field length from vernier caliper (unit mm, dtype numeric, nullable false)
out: 20.2 mm
